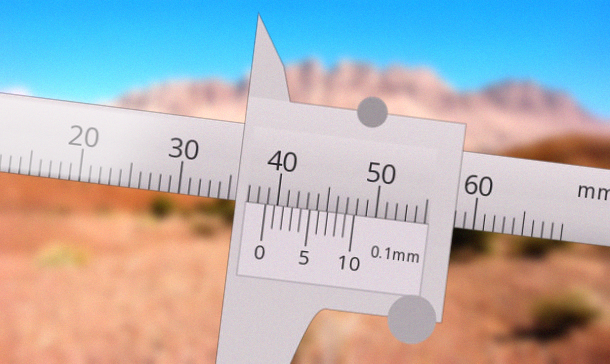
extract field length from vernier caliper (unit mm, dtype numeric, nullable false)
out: 38.8 mm
